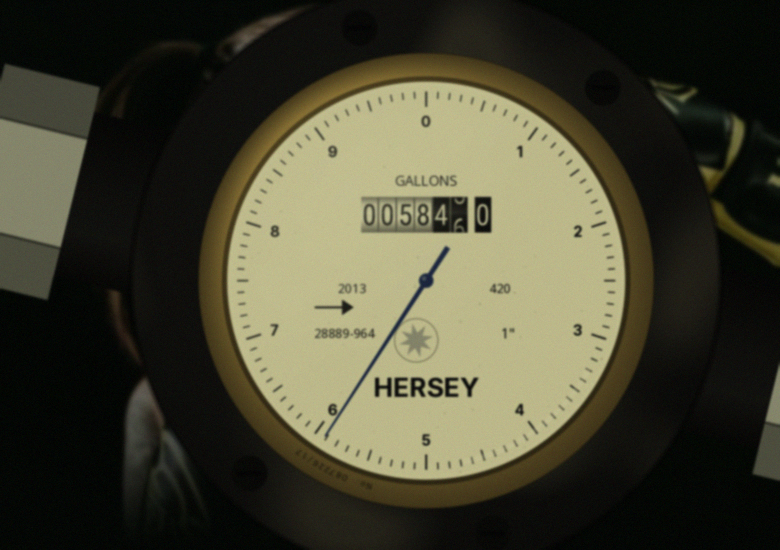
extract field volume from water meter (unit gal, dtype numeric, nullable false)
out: 58455.9 gal
